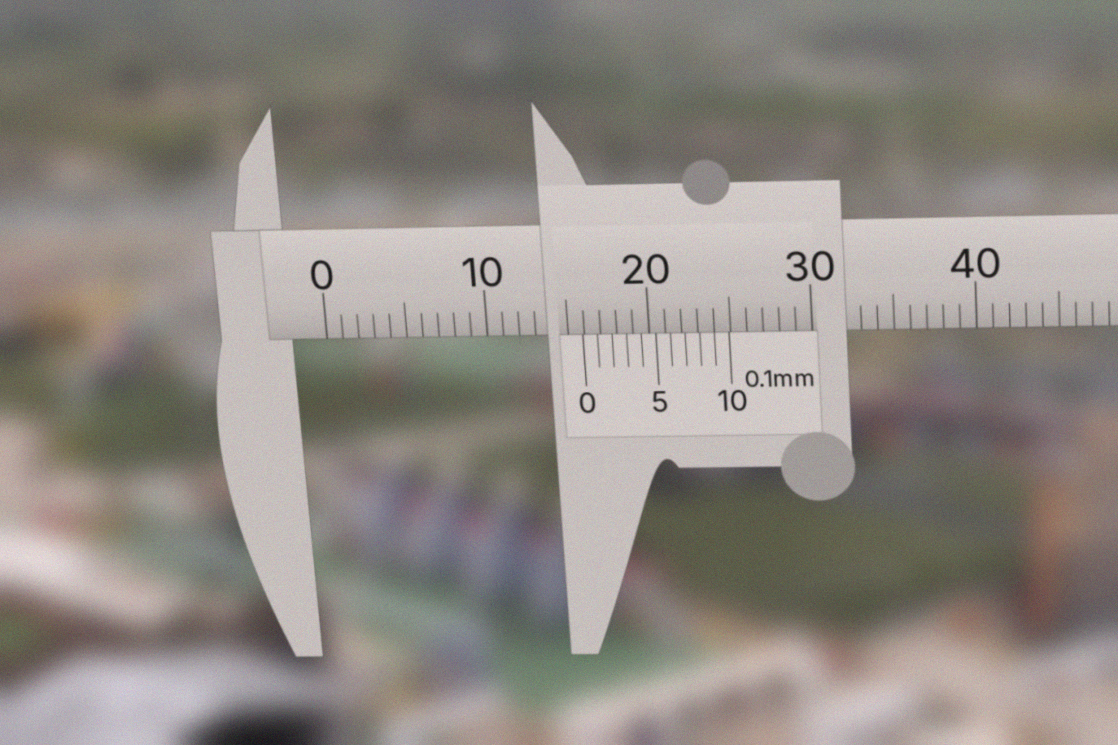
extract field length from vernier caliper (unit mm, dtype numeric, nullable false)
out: 15.9 mm
